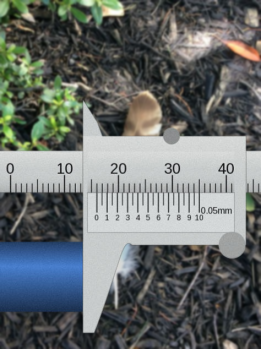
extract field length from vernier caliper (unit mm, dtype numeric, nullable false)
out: 16.0 mm
